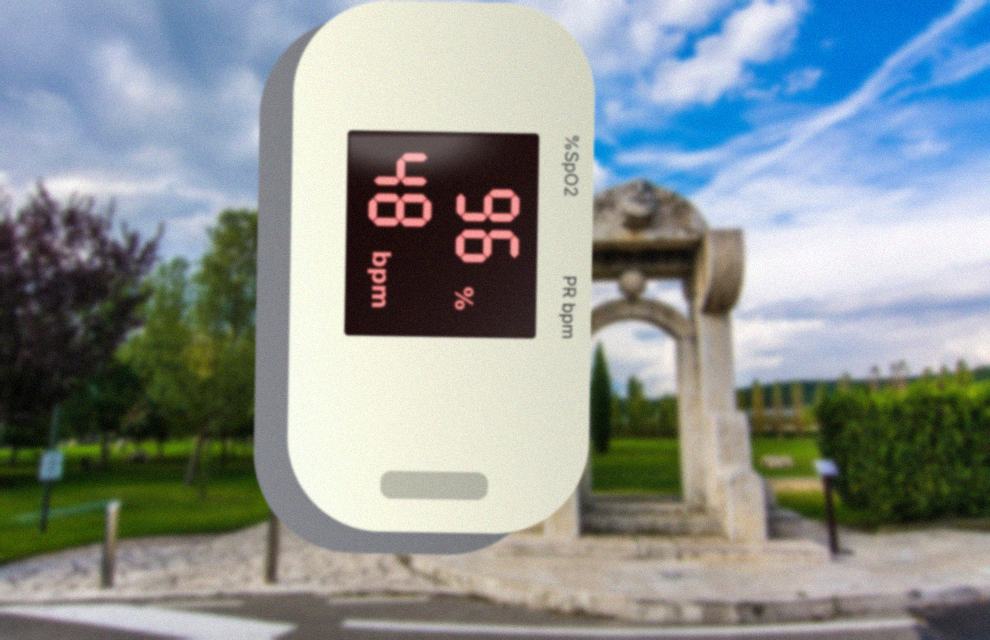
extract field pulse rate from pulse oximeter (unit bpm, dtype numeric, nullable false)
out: 48 bpm
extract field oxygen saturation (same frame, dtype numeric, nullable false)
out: 96 %
